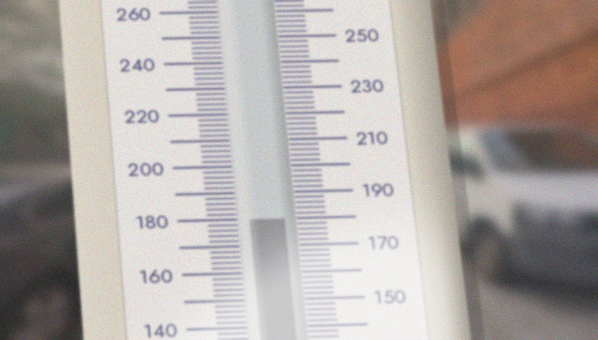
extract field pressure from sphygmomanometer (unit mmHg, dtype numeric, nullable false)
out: 180 mmHg
